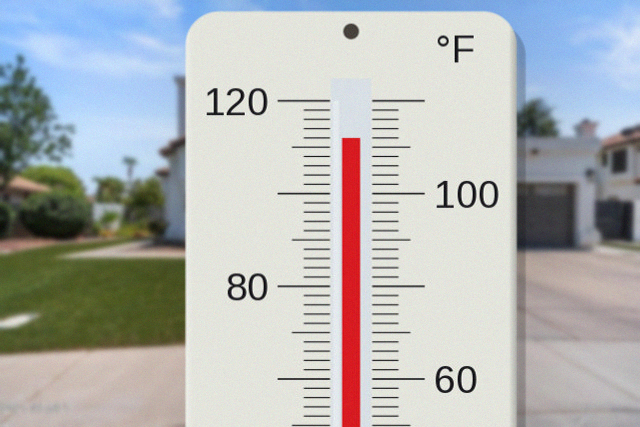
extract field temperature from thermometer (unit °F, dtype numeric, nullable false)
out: 112 °F
